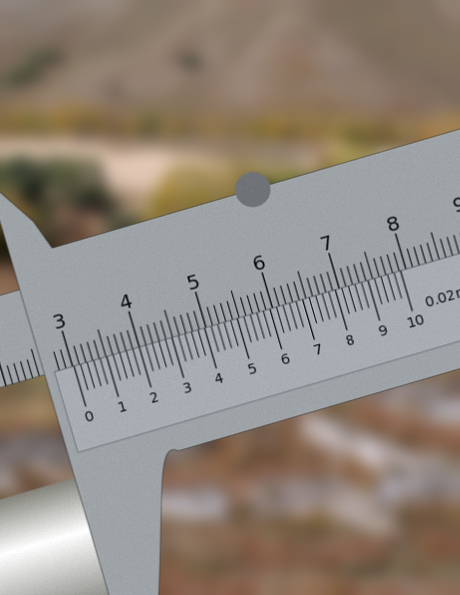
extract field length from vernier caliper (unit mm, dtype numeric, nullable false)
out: 30.2 mm
